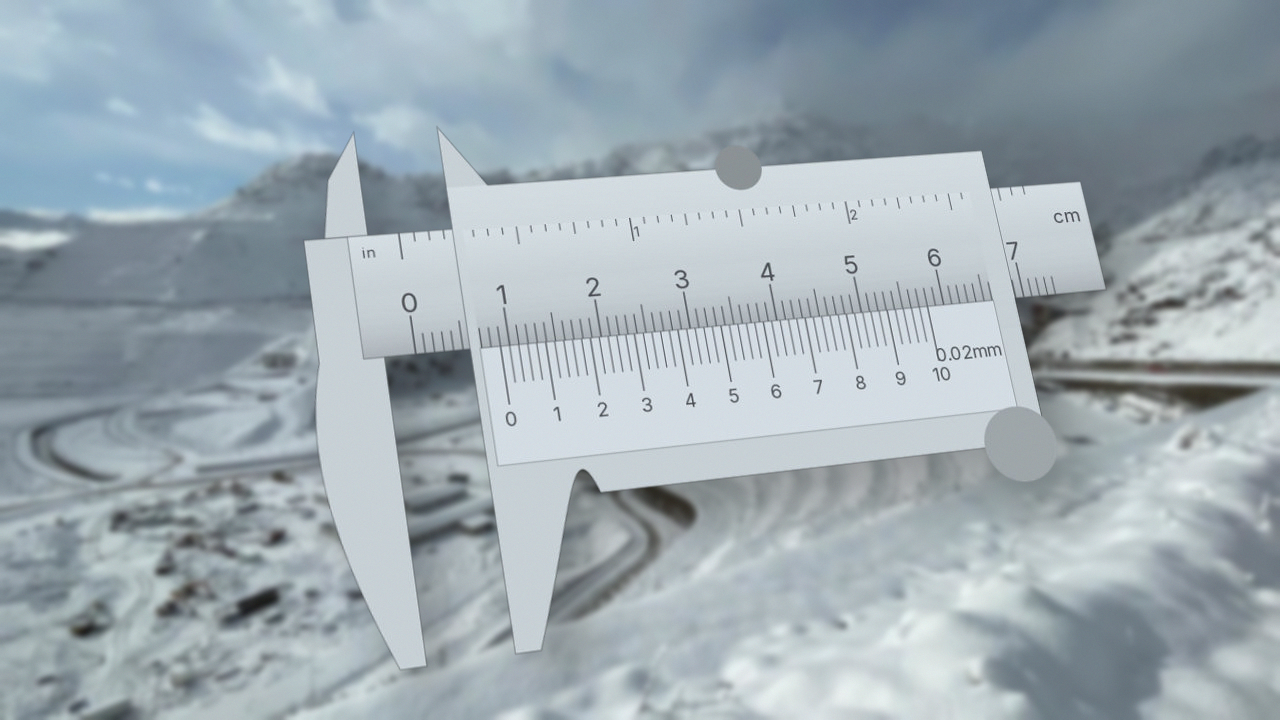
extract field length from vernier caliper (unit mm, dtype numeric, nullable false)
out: 9.0 mm
